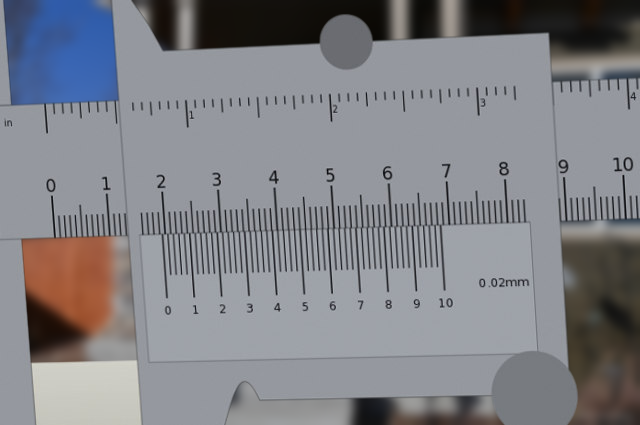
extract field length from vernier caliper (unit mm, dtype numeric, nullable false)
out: 19.5 mm
